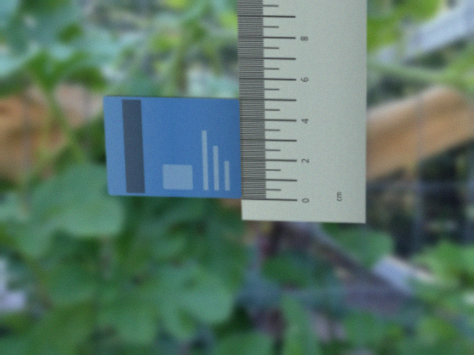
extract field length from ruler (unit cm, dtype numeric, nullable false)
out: 5 cm
